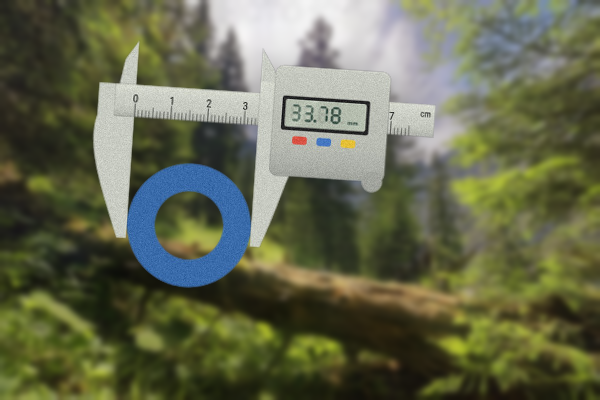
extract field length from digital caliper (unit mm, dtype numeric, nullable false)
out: 33.78 mm
